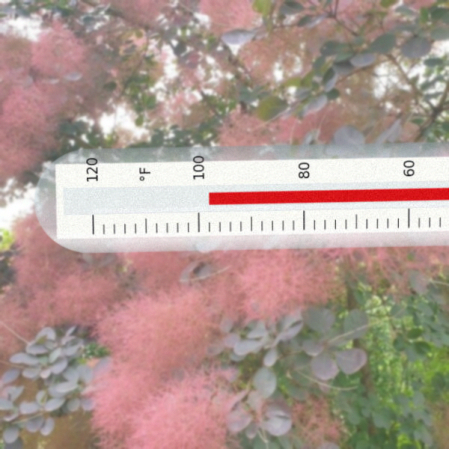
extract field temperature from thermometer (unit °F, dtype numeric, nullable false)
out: 98 °F
